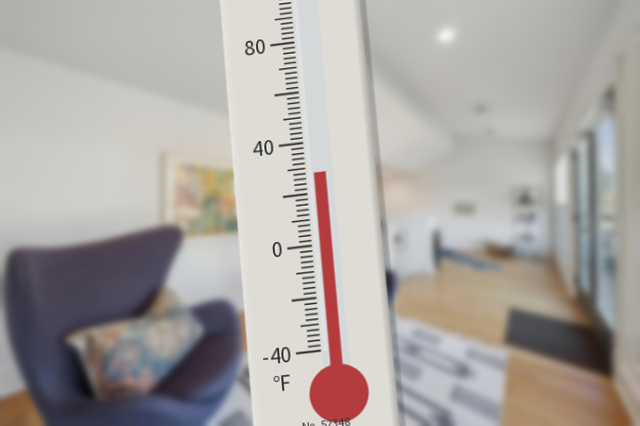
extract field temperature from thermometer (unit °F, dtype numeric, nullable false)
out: 28 °F
